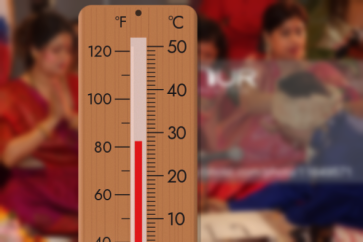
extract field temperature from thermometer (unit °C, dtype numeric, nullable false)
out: 28 °C
